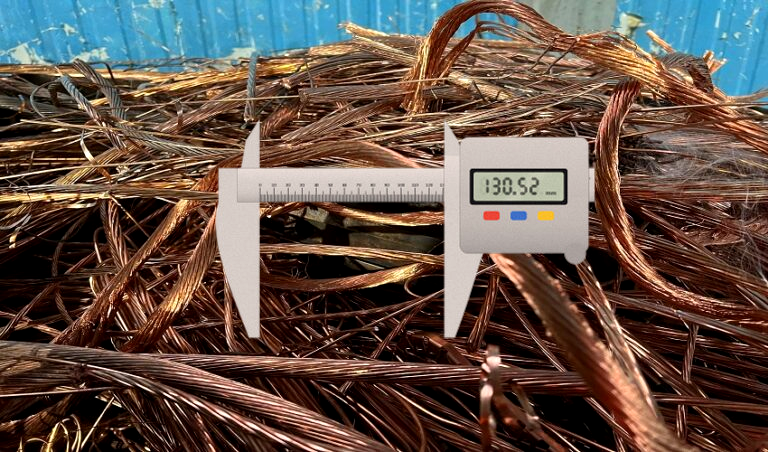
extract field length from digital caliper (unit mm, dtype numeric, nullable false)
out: 130.52 mm
